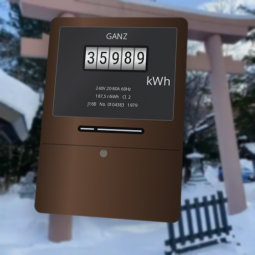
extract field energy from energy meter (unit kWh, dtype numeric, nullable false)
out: 35989 kWh
